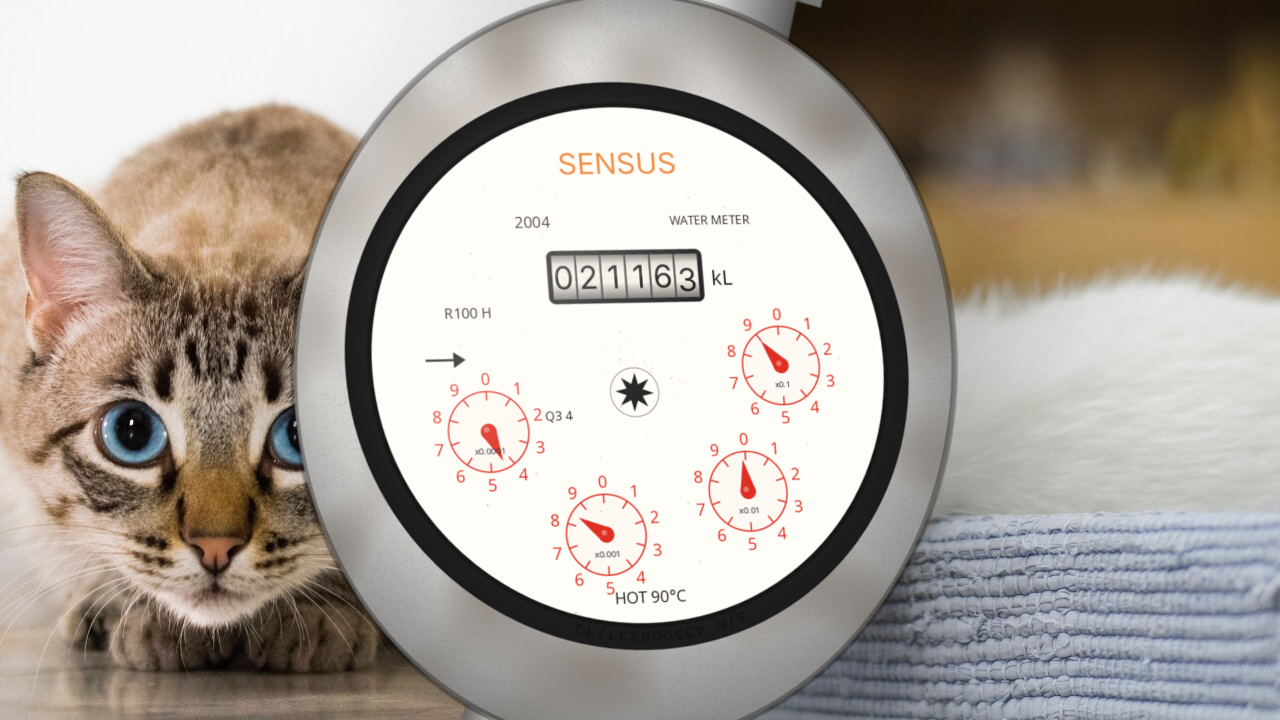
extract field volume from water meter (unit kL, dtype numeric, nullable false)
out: 21162.8984 kL
